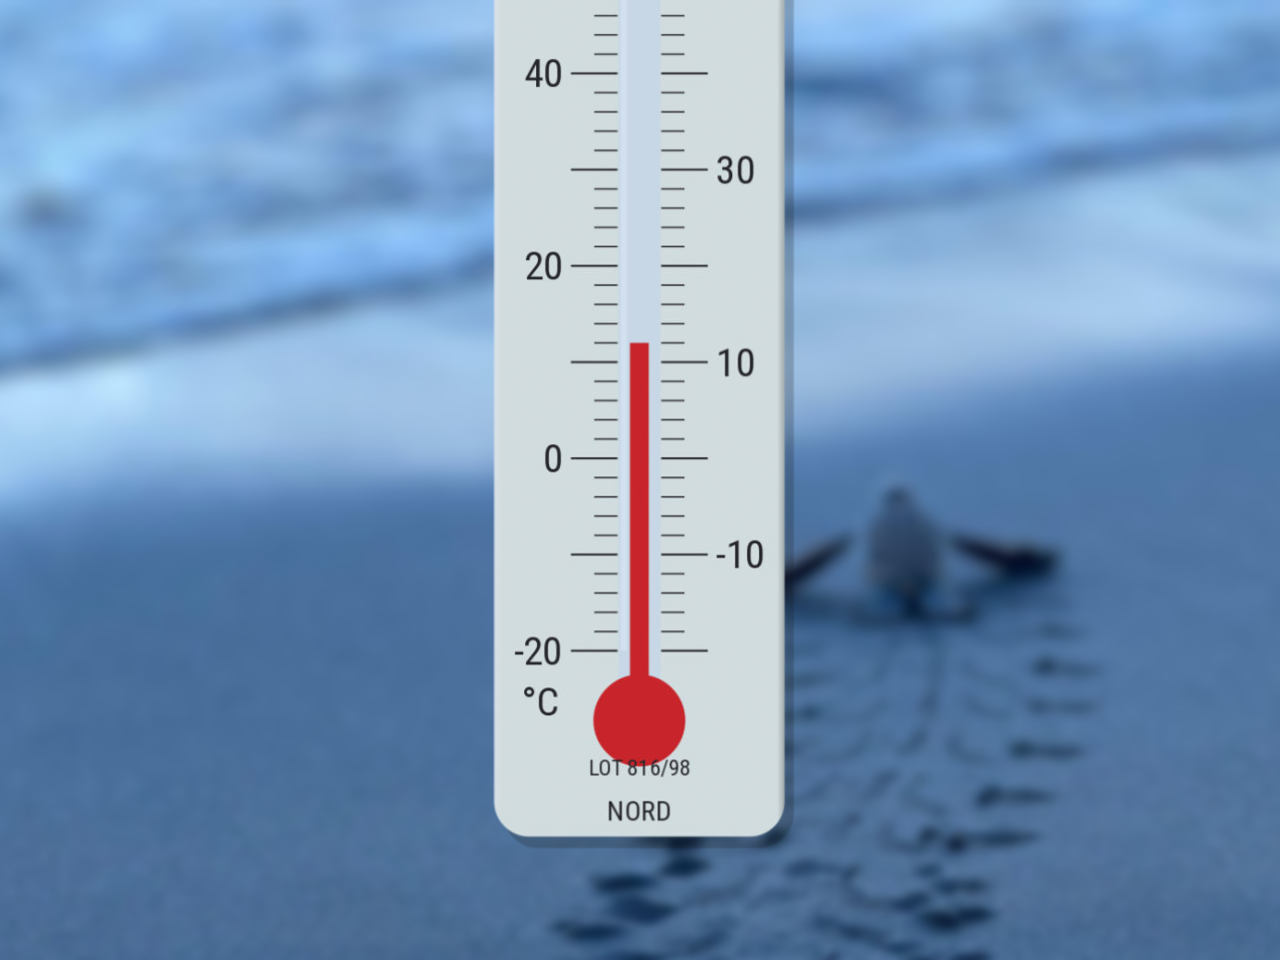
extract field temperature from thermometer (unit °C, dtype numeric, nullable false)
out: 12 °C
